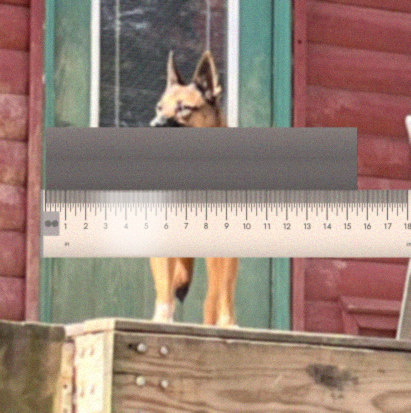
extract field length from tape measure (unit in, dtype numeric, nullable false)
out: 15.5 in
